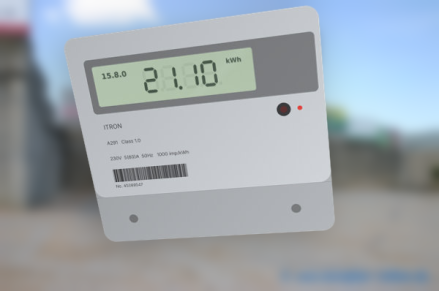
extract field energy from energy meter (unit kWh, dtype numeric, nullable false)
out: 21.10 kWh
